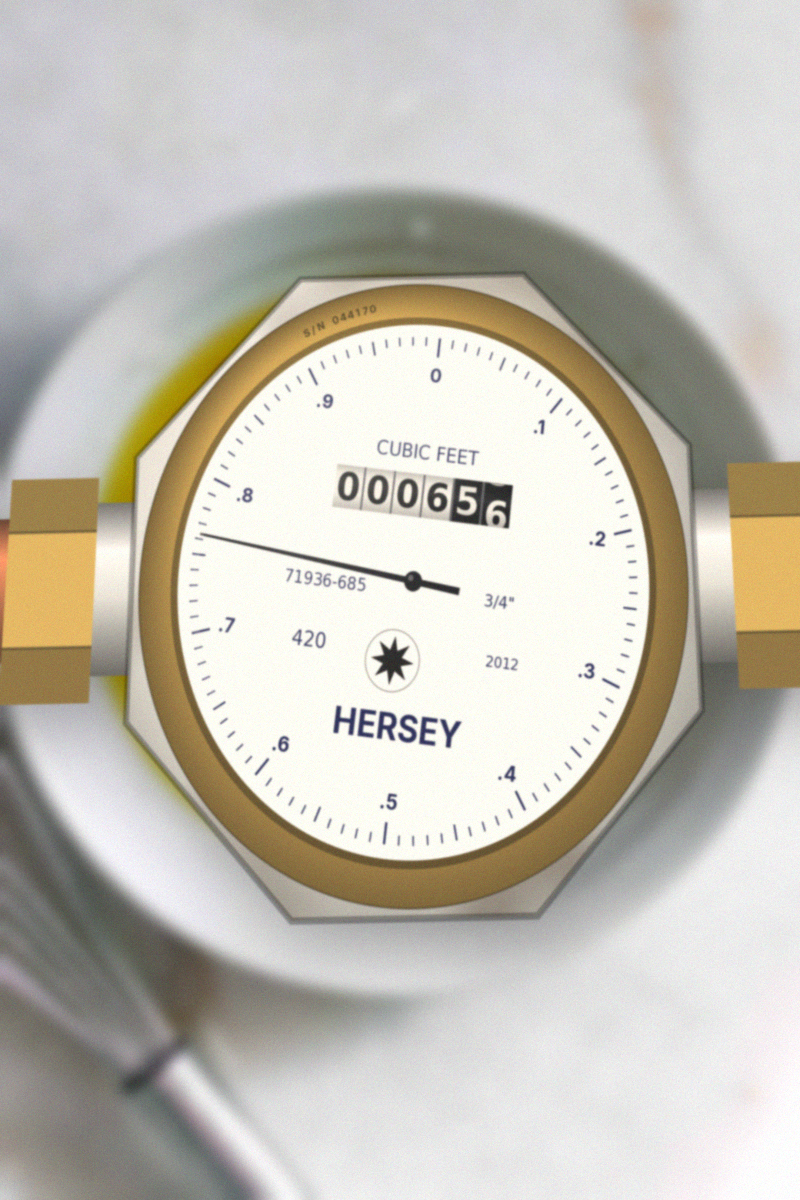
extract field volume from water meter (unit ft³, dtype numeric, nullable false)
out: 655.76 ft³
